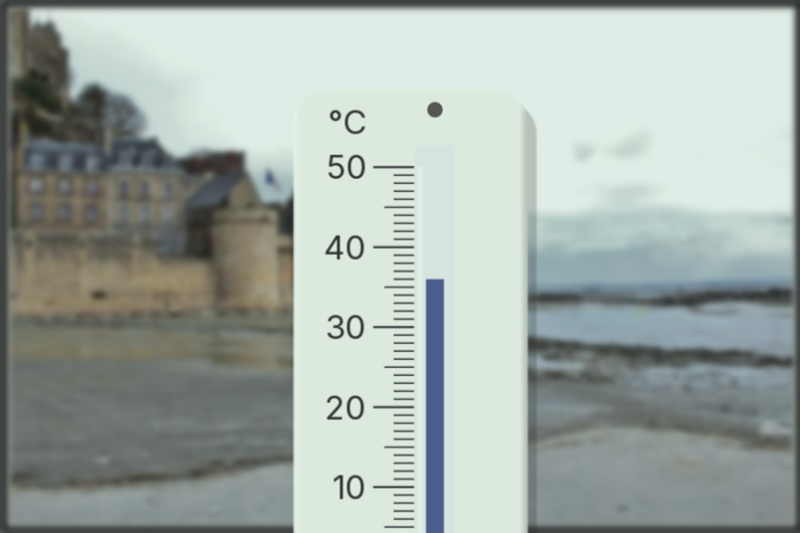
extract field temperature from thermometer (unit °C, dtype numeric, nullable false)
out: 36 °C
